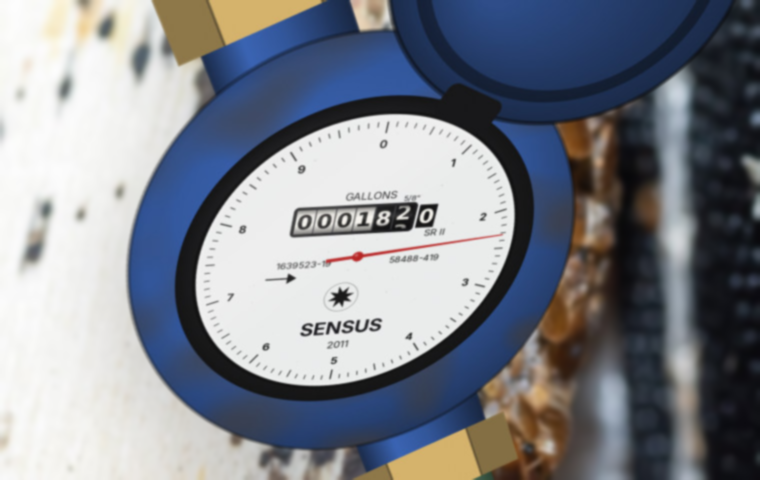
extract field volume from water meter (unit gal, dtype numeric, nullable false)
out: 1822.3 gal
